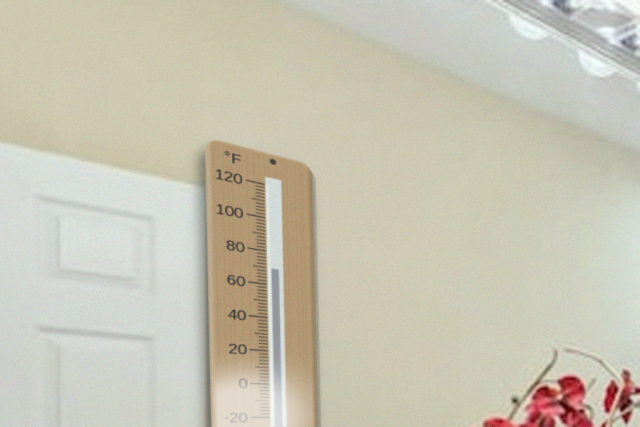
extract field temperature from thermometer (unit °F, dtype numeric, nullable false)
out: 70 °F
